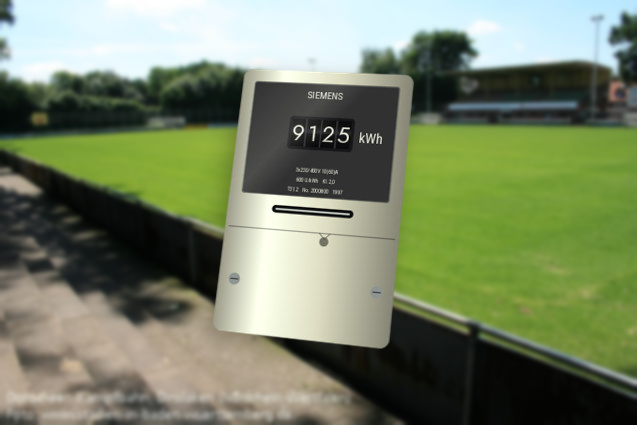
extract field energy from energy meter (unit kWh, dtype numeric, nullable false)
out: 9125 kWh
